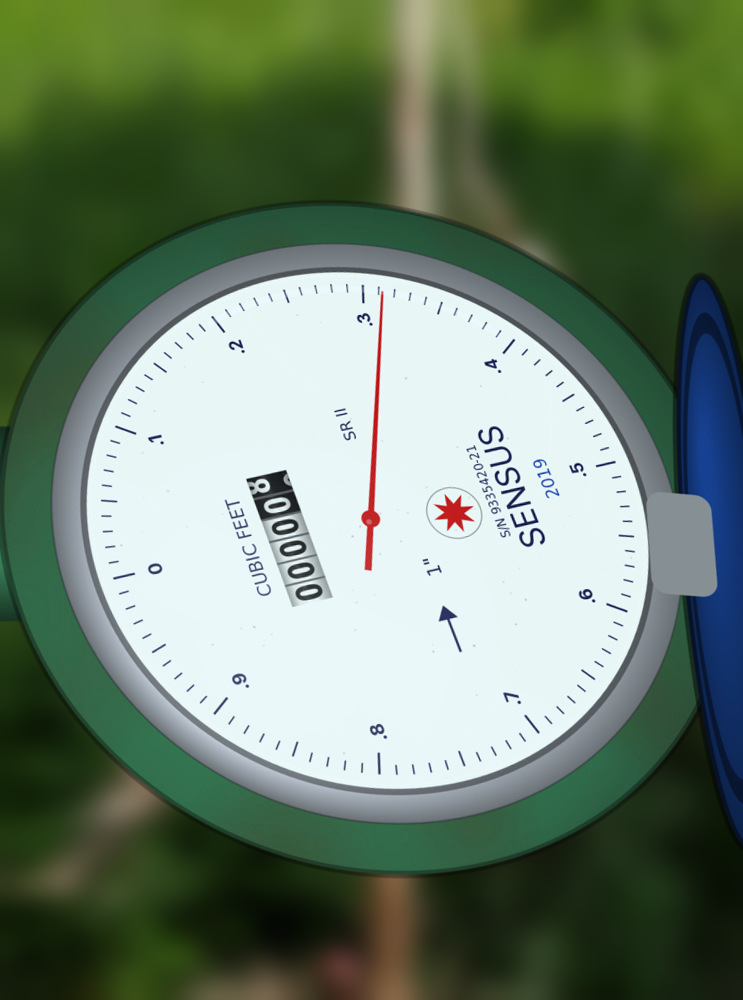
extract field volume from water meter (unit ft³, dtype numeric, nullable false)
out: 8.31 ft³
